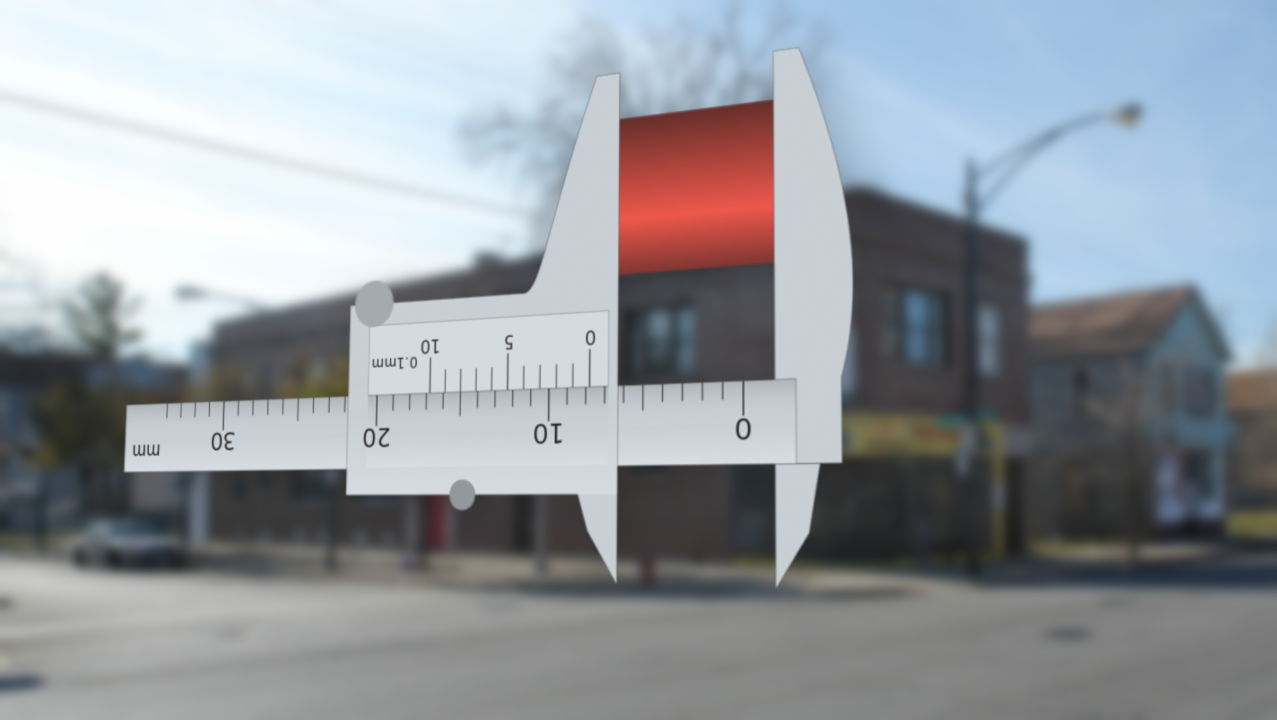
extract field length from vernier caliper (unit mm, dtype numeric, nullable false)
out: 7.8 mm
